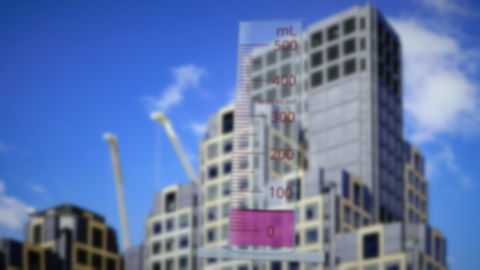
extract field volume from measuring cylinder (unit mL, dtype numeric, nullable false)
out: 50 mL
